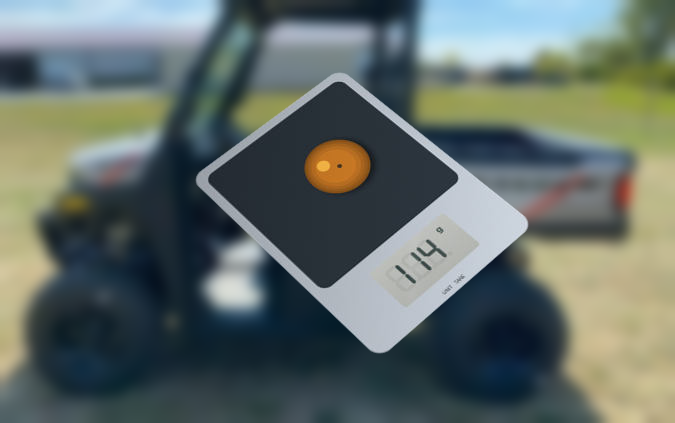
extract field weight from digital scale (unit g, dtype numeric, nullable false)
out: 114 g
